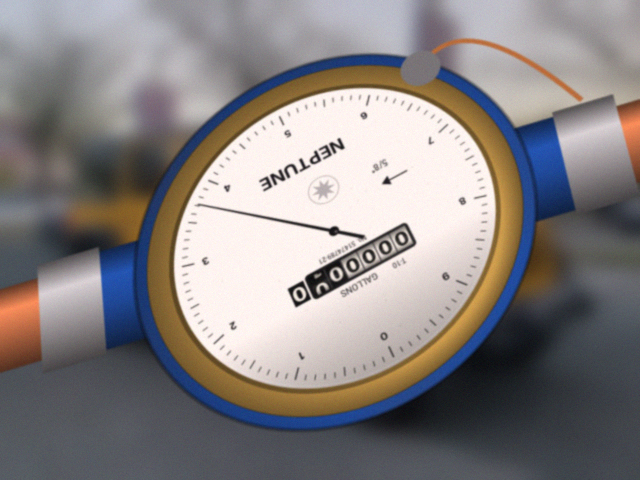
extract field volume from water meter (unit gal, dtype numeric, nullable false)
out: 3.7 gal
